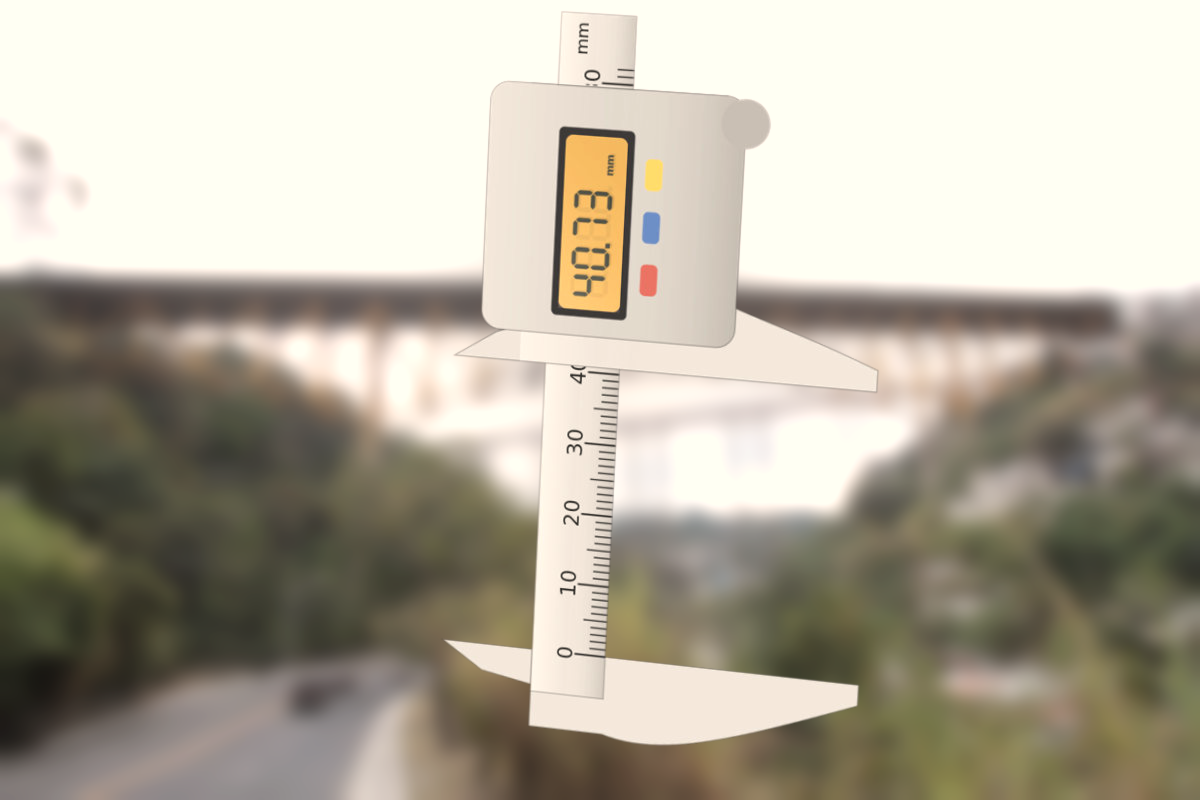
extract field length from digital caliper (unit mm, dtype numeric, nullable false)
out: 40.73 mm
